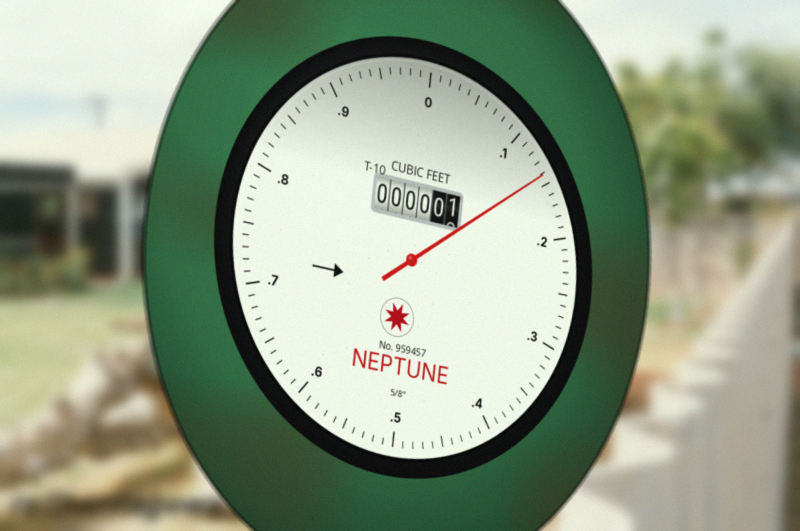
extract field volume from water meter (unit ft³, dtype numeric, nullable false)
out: 1.14 ft³
